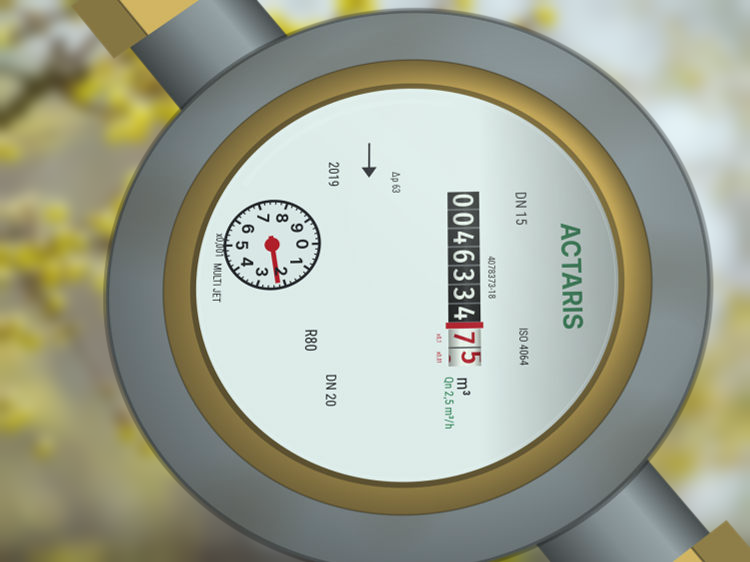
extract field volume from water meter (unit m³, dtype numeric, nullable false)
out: 46334.752 m³
